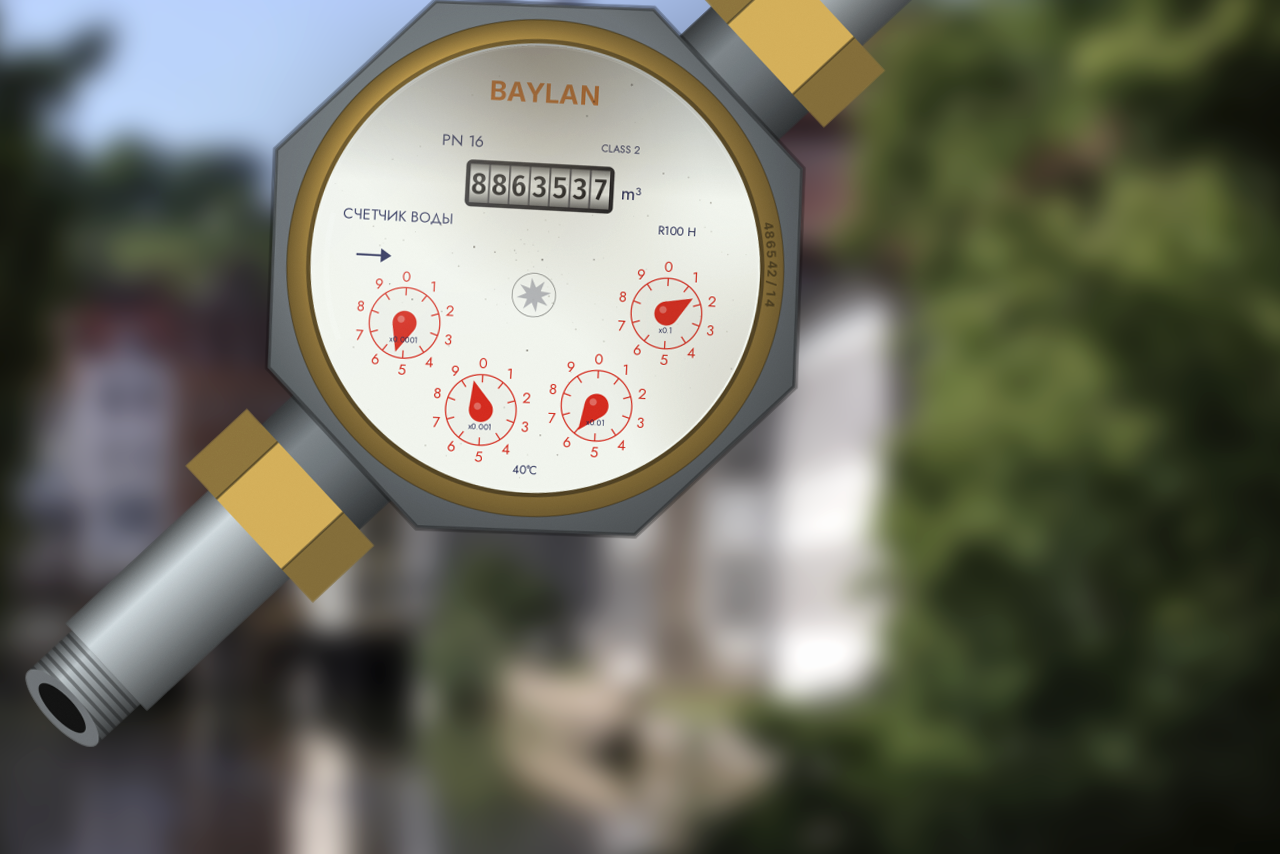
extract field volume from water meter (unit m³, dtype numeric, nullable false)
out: 8863537.1595 m³
